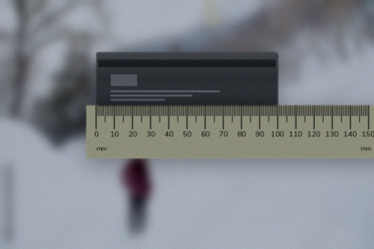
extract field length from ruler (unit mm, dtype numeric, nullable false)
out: 100 mm
